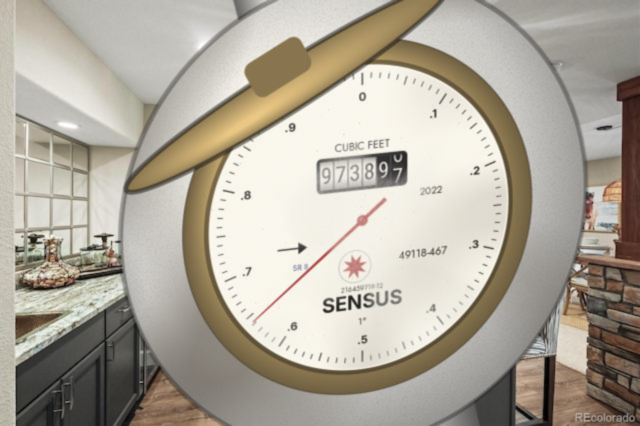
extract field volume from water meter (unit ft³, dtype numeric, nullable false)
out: 973896.64 ft³
